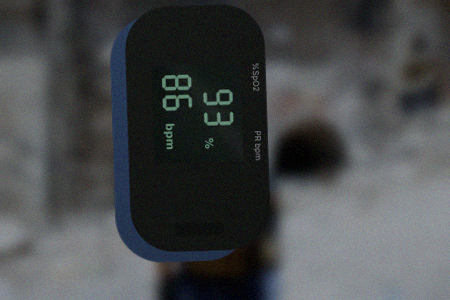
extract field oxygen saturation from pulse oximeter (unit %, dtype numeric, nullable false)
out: 93 %
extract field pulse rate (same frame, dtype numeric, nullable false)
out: 86 bpm
